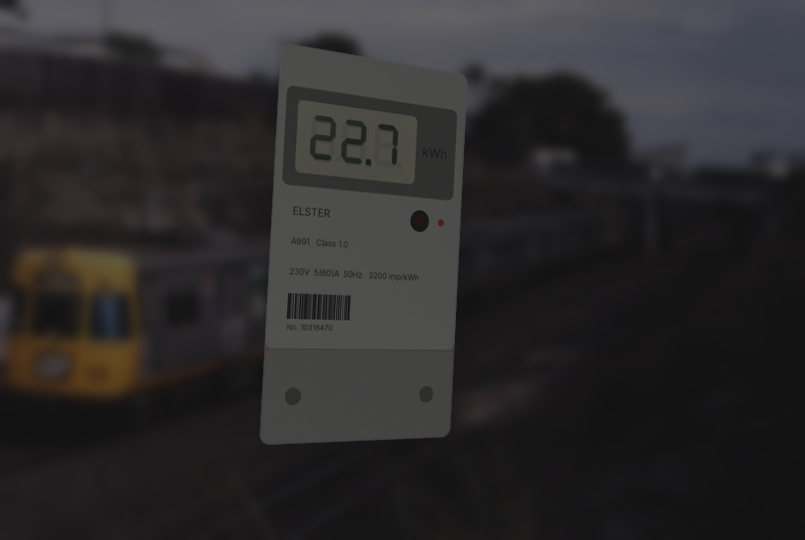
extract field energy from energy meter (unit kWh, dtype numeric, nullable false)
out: 22.7 kWh
